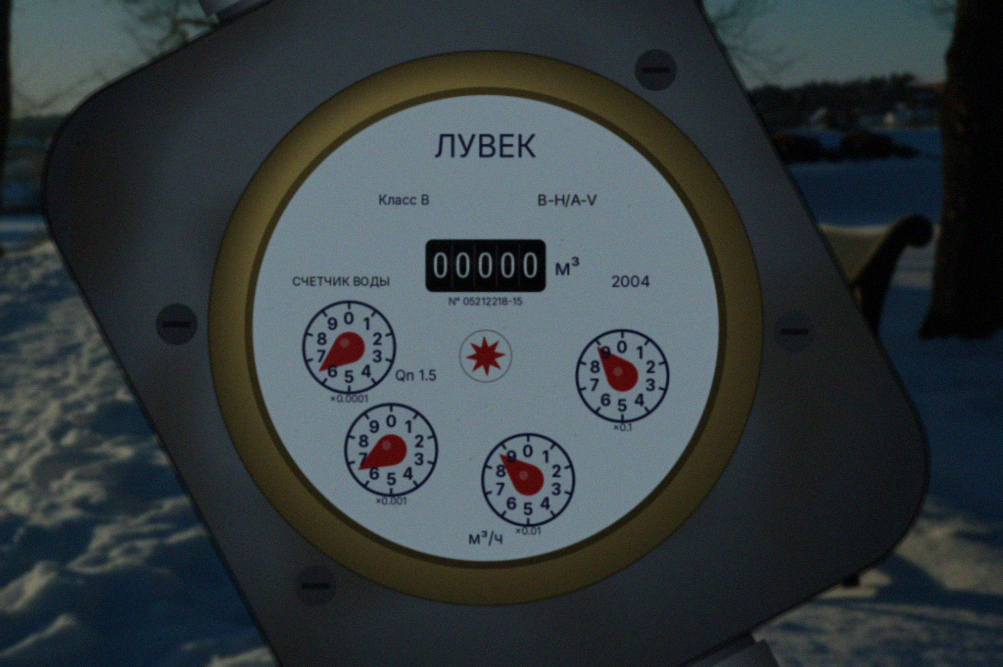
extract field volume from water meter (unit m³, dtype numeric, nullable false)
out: 0.8866 m³
